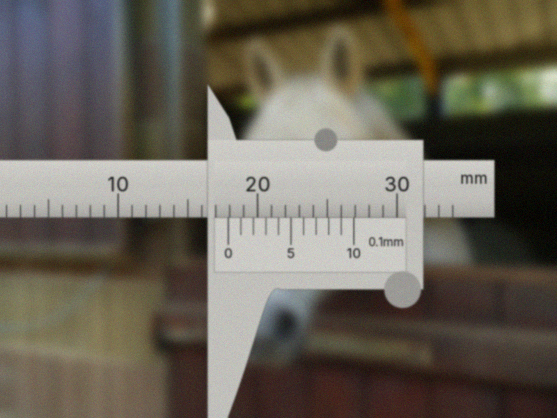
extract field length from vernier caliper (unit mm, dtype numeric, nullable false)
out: 17.9 mm
